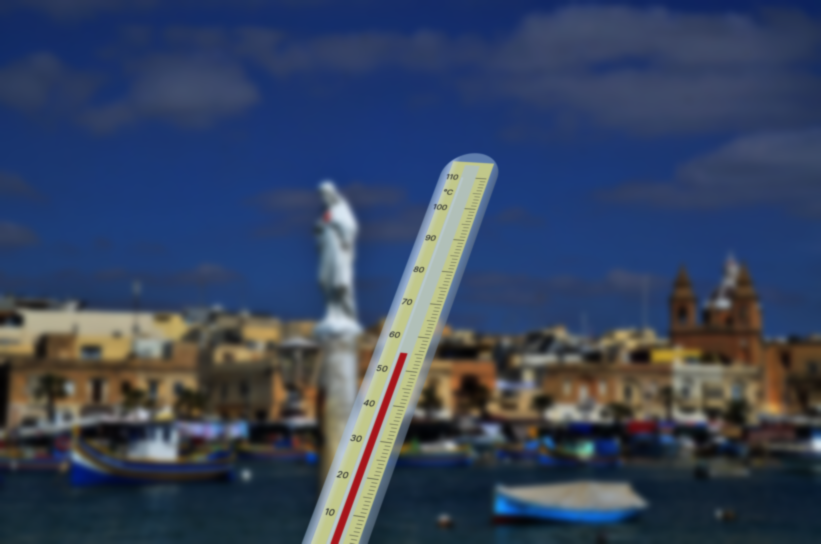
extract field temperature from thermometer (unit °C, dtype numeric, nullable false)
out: 55 °C
